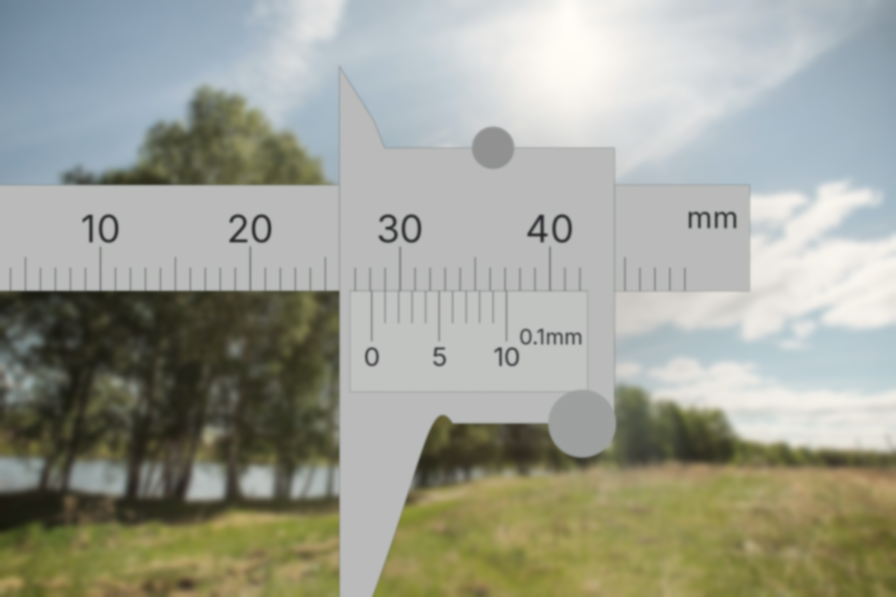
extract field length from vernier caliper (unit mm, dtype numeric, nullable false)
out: 28.1 mm
